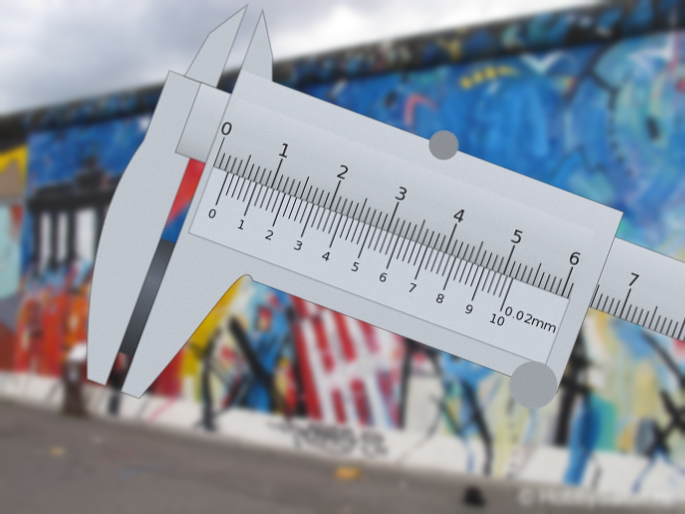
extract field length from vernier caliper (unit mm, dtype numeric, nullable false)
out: 2.6 mm
